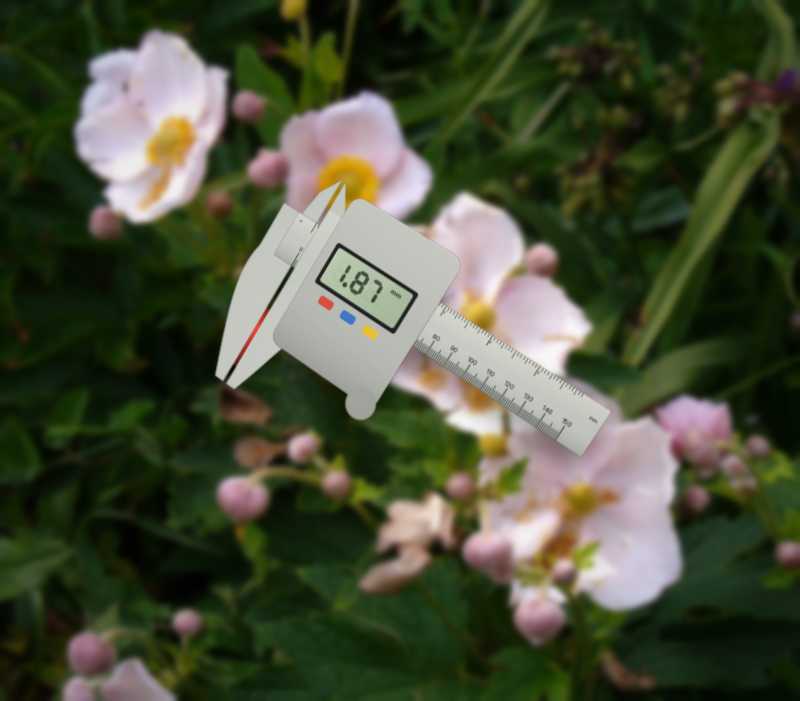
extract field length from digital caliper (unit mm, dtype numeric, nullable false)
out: 1.87 mm
